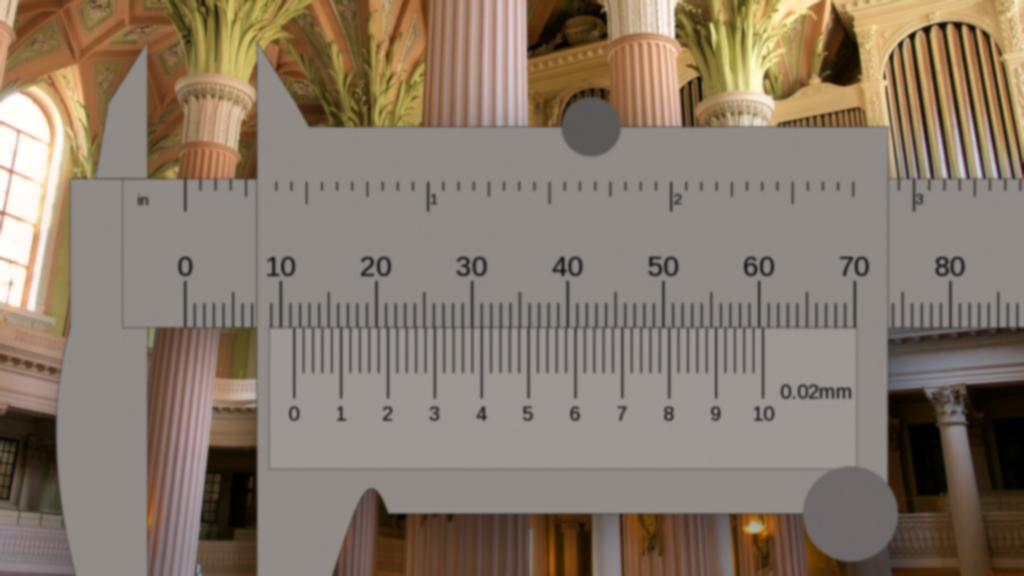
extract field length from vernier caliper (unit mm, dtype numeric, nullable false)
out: 11.4 mm
